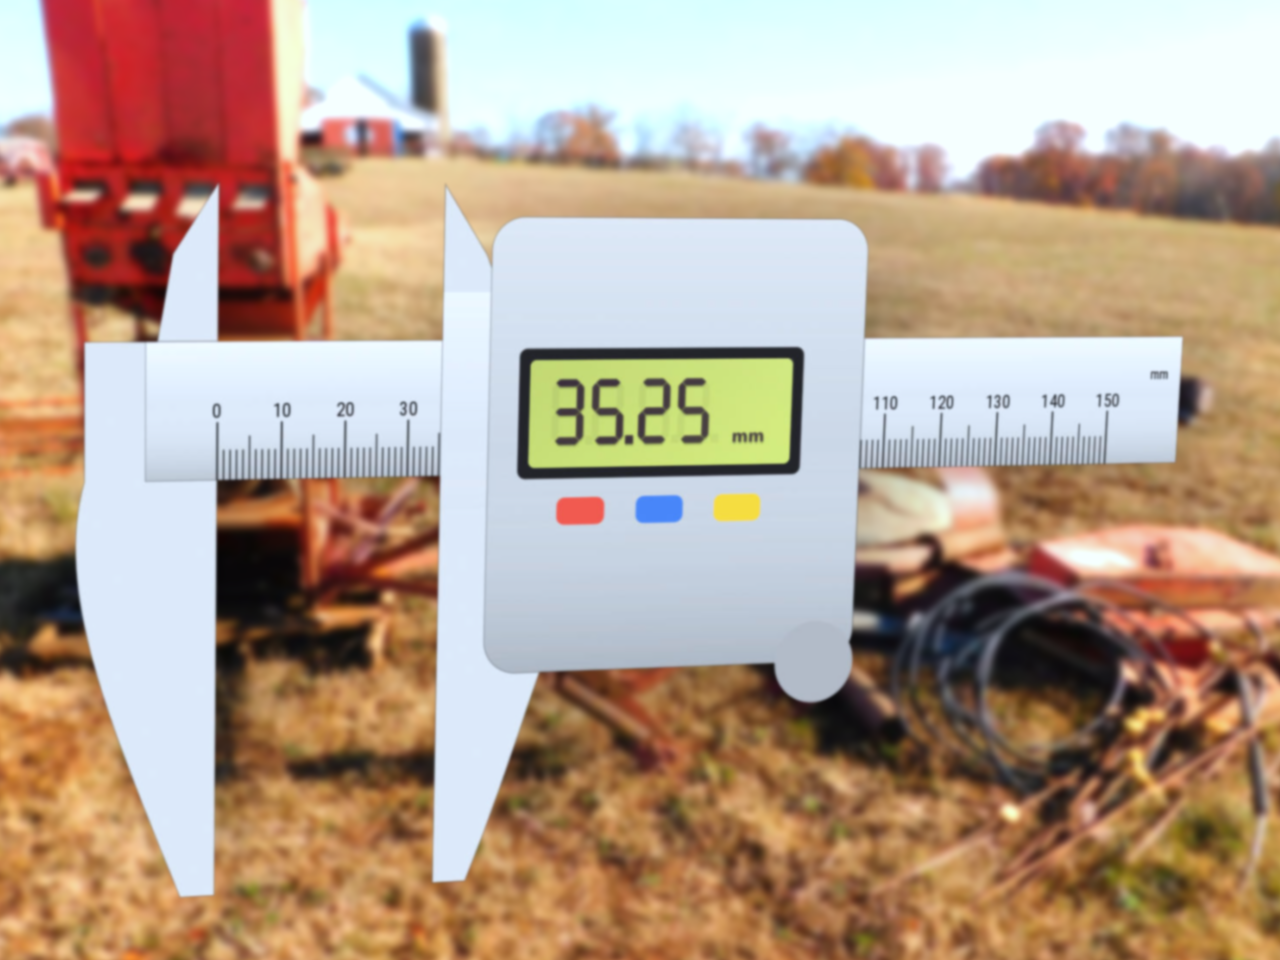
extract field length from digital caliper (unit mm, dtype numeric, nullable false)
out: 35.25 mm
